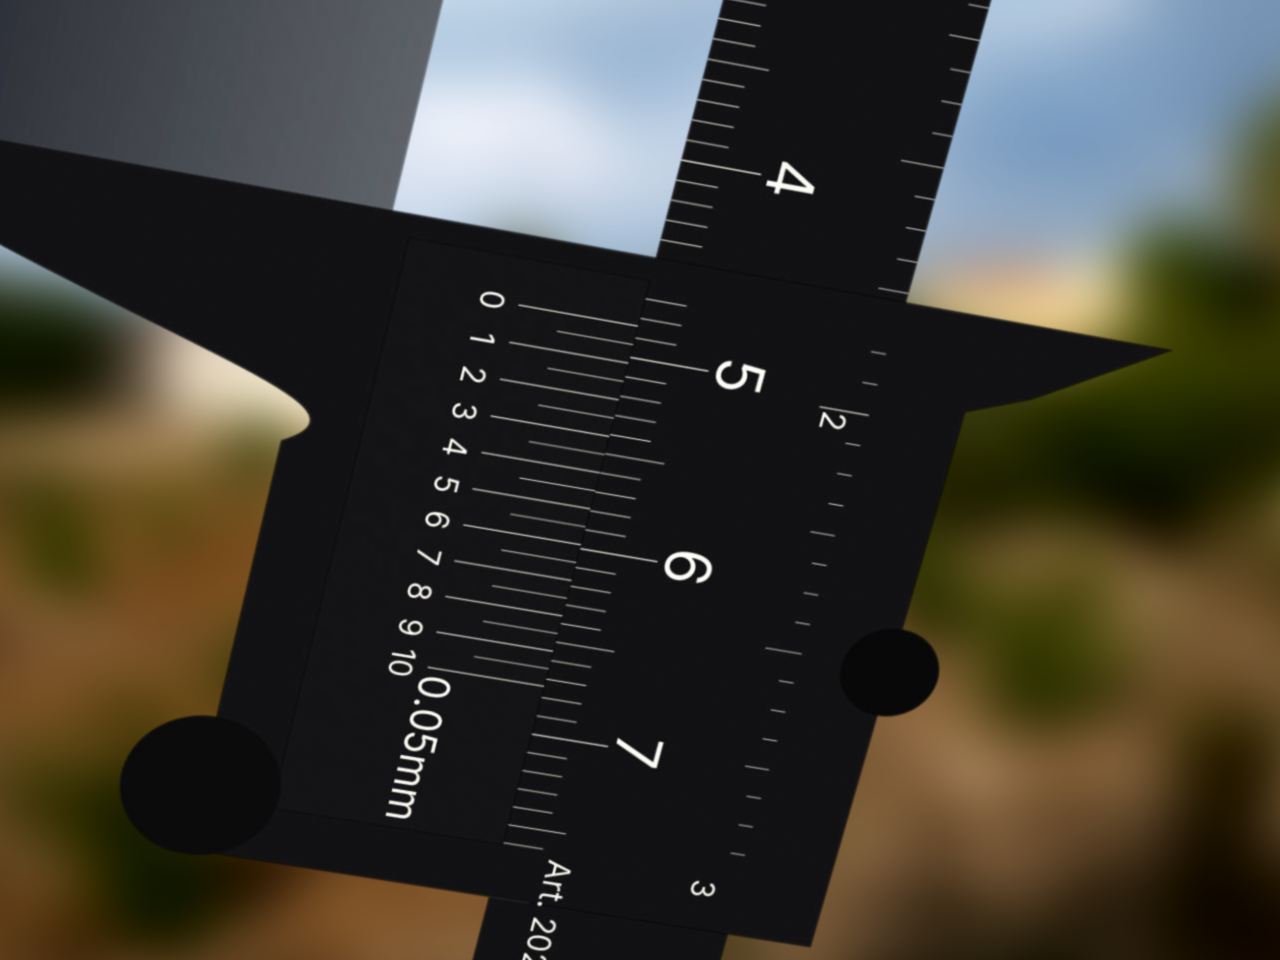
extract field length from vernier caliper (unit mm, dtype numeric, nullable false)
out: 48.4 mm
